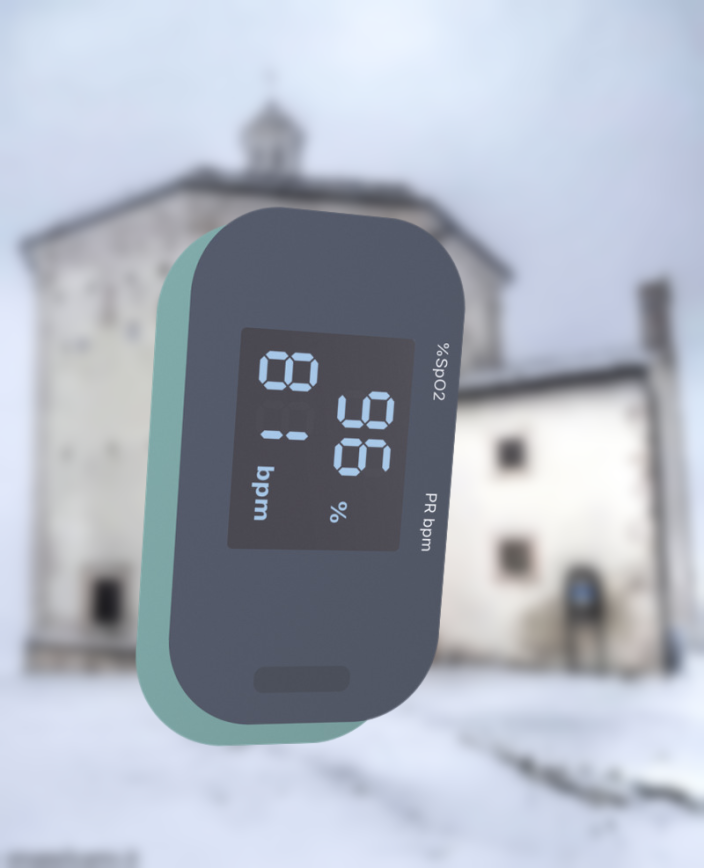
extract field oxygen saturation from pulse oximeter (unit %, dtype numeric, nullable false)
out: 96 %
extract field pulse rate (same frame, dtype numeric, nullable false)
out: 81 bpm
